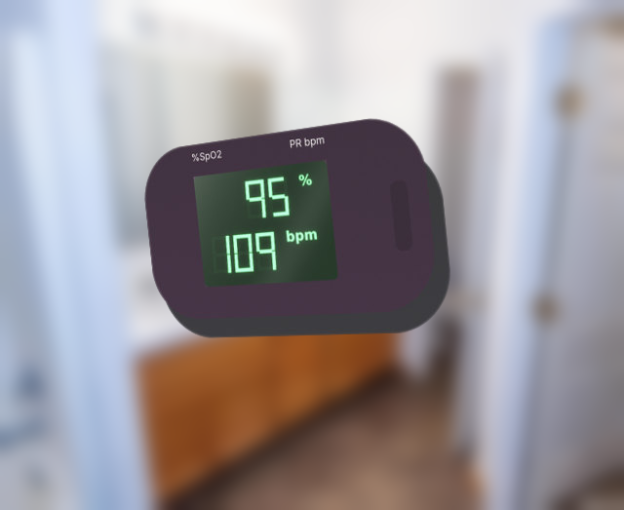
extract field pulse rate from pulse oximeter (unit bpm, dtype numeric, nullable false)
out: 109 bpm
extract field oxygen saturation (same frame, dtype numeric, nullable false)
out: 95 %
